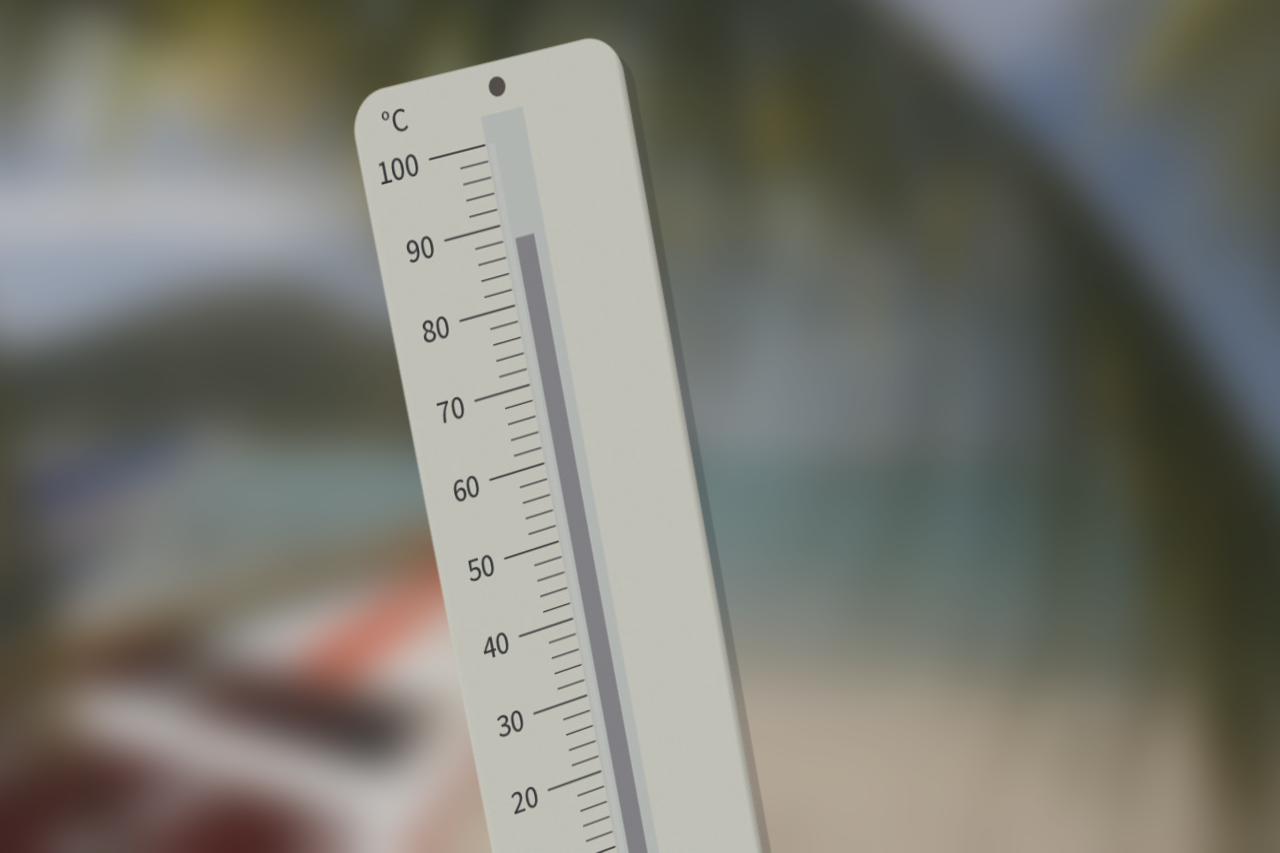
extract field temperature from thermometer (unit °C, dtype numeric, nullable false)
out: 88 °C
